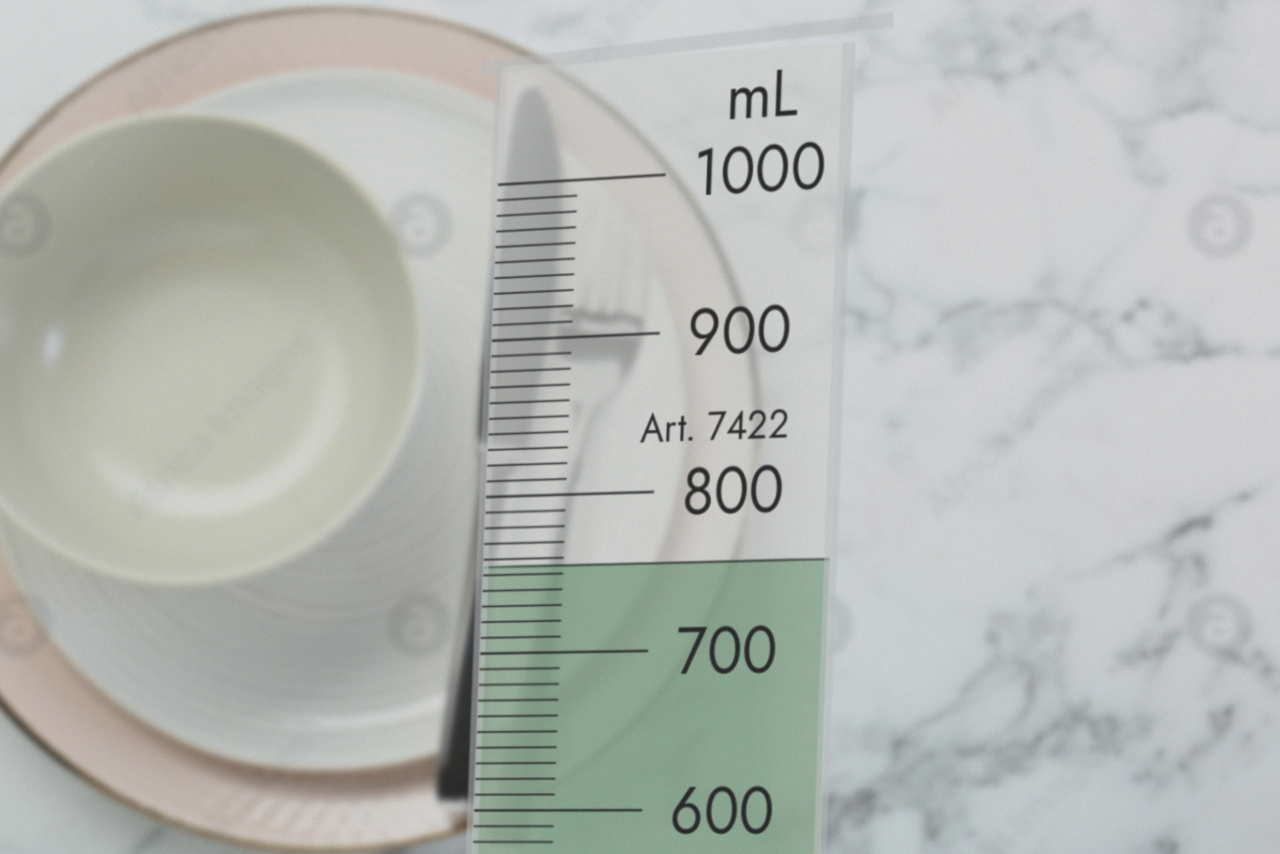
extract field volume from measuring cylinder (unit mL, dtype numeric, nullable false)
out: 755 mL
